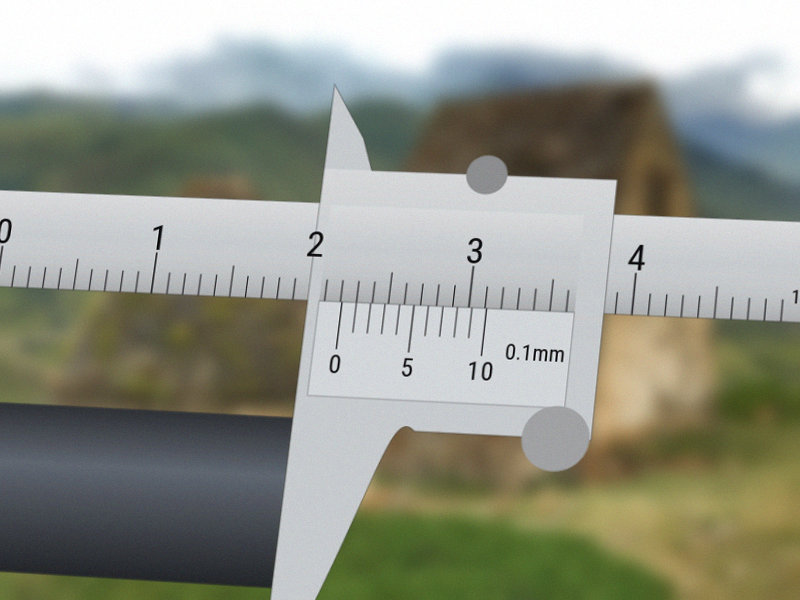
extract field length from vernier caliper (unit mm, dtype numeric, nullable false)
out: 22.1 mm
